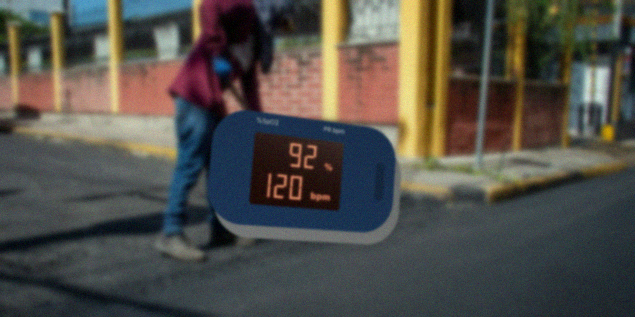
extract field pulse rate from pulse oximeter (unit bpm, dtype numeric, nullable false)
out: 120 bpm
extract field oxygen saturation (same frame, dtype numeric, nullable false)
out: 92 %
